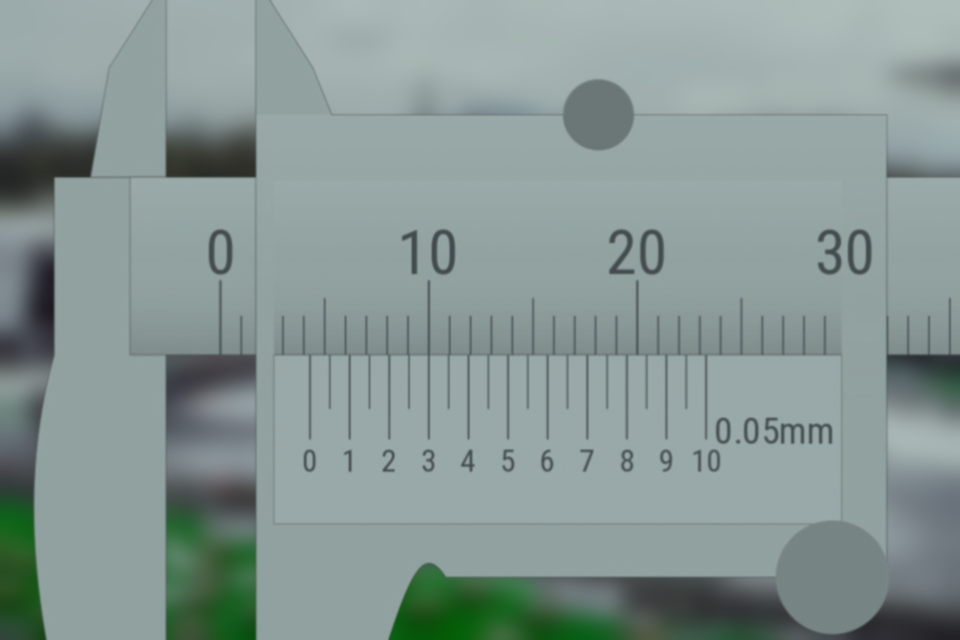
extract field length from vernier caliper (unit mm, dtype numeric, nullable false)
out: 4.3 mm
